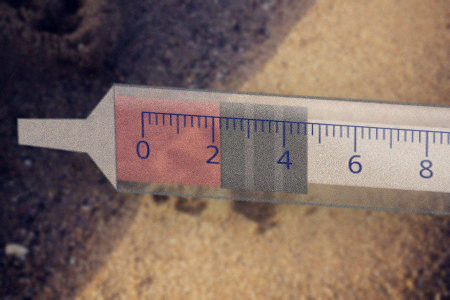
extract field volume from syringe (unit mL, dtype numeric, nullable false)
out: 2.2 mL
